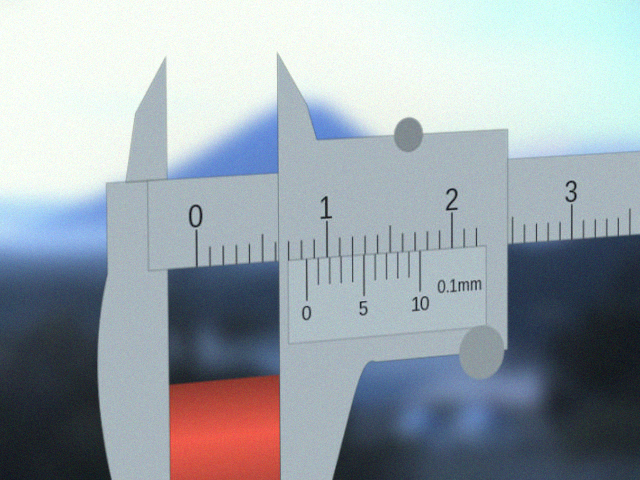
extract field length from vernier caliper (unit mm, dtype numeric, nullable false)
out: 8.4 mm
